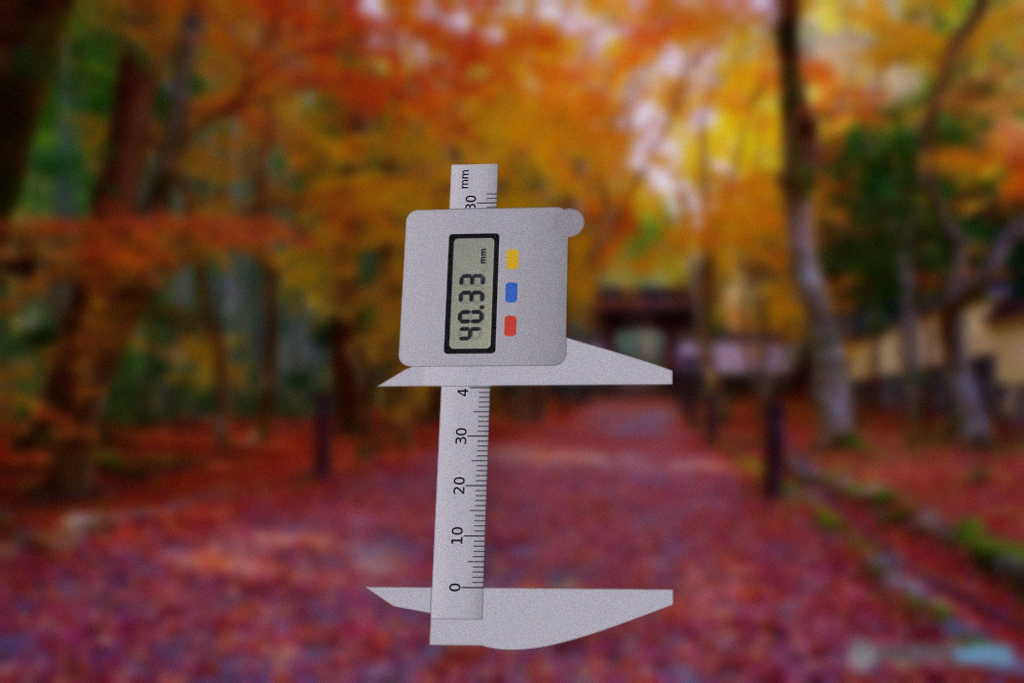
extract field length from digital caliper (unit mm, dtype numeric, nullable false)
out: 40.33 mm
